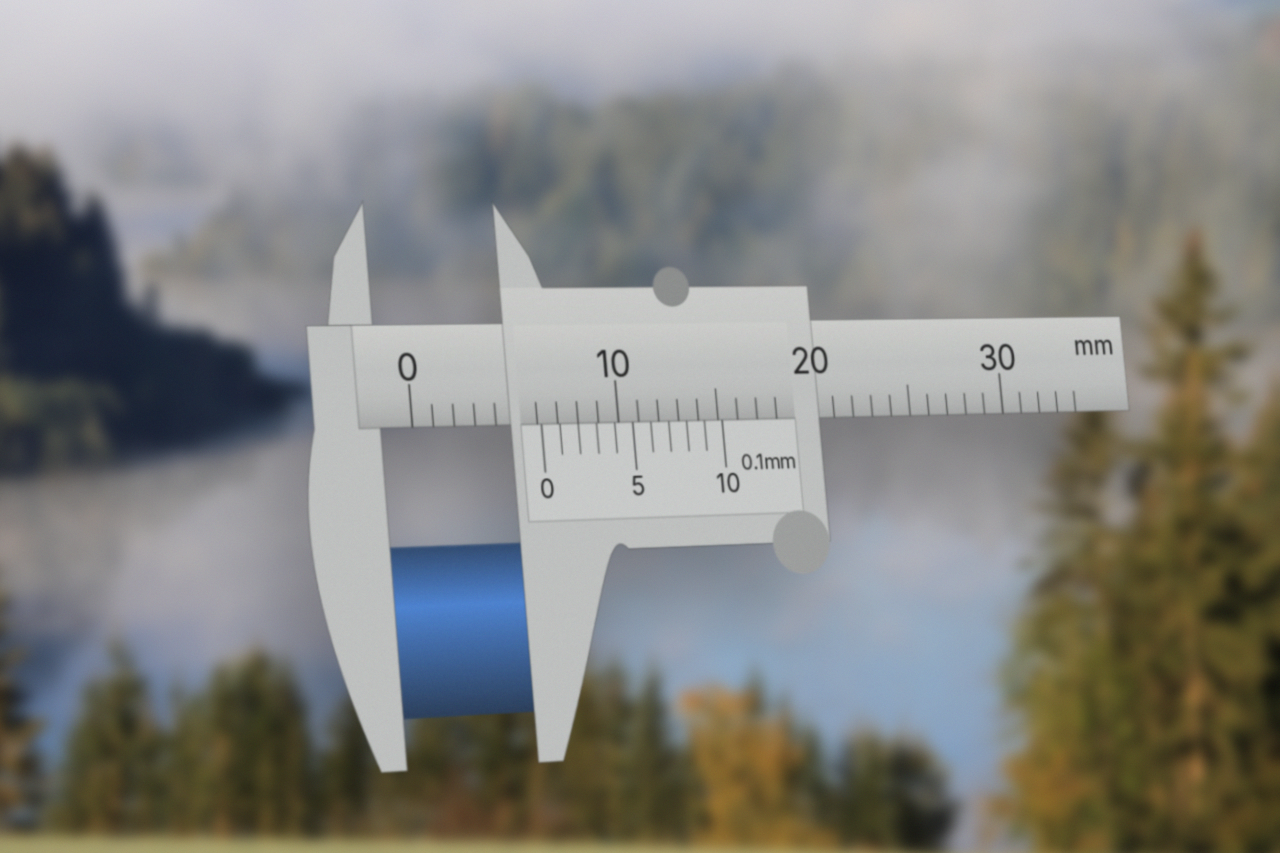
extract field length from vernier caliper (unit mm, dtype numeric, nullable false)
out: 6.2 mm
